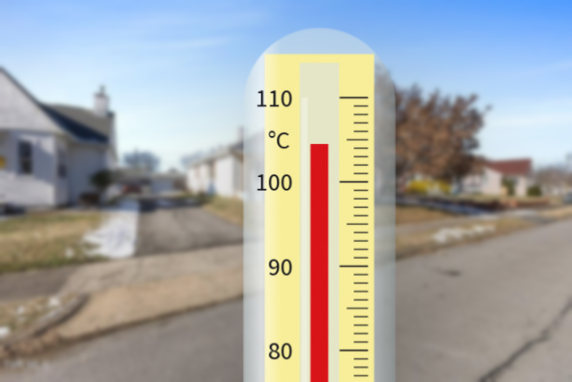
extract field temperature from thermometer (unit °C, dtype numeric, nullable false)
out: 104.5 °C
